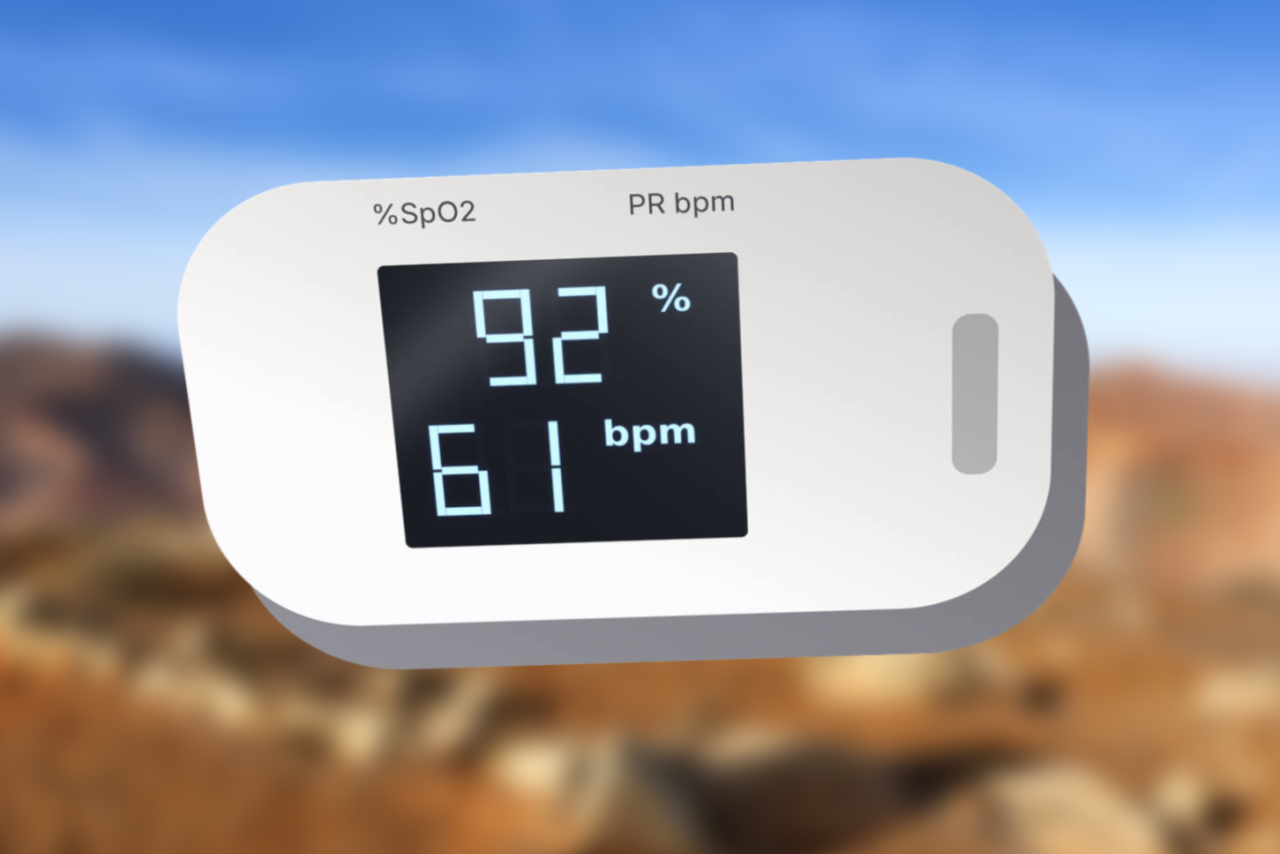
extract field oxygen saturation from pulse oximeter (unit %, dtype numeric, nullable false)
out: 92 %
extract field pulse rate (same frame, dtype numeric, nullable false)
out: 61 bpm
